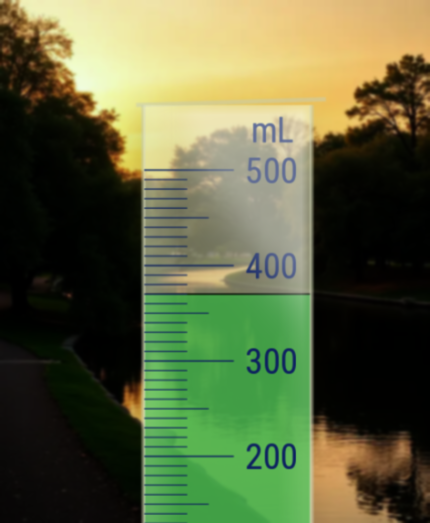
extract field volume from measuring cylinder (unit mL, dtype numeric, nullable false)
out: 370 mL
